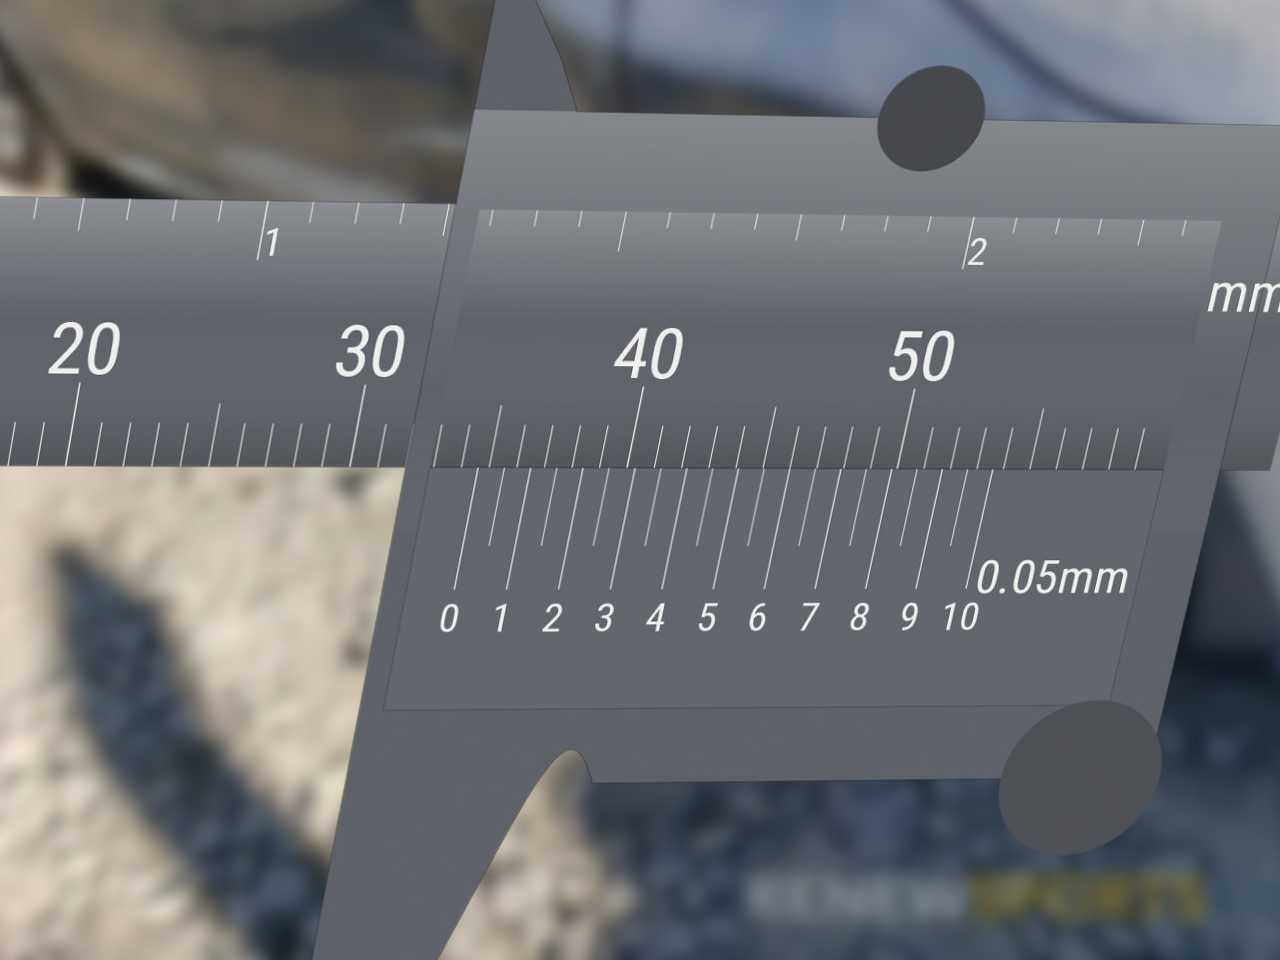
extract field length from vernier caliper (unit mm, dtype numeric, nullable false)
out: 34.60 mm
